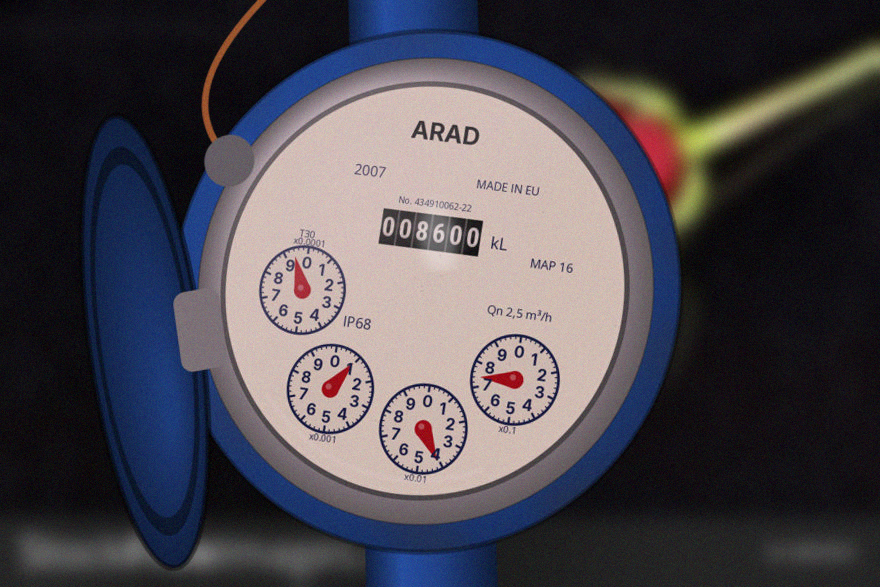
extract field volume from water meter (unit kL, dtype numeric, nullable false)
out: 8600.7409 kL
